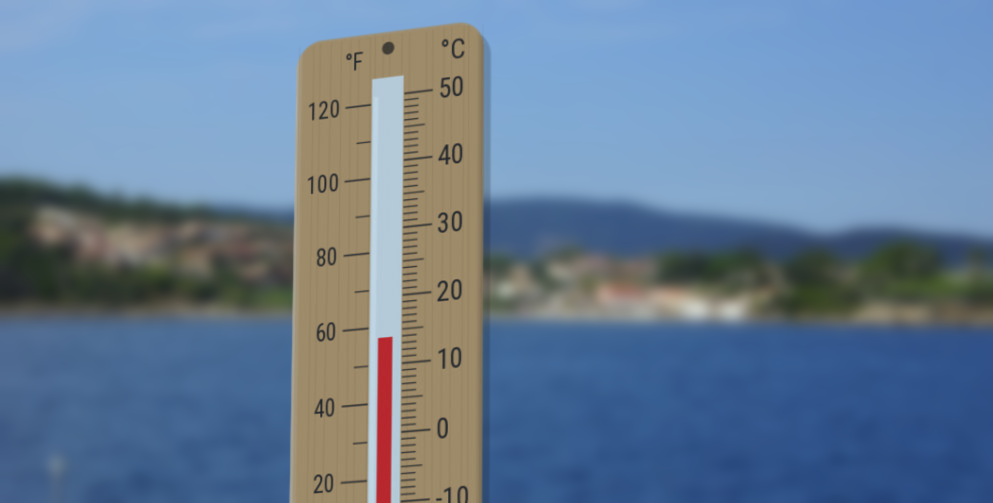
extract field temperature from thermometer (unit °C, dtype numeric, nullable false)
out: 14 °C
